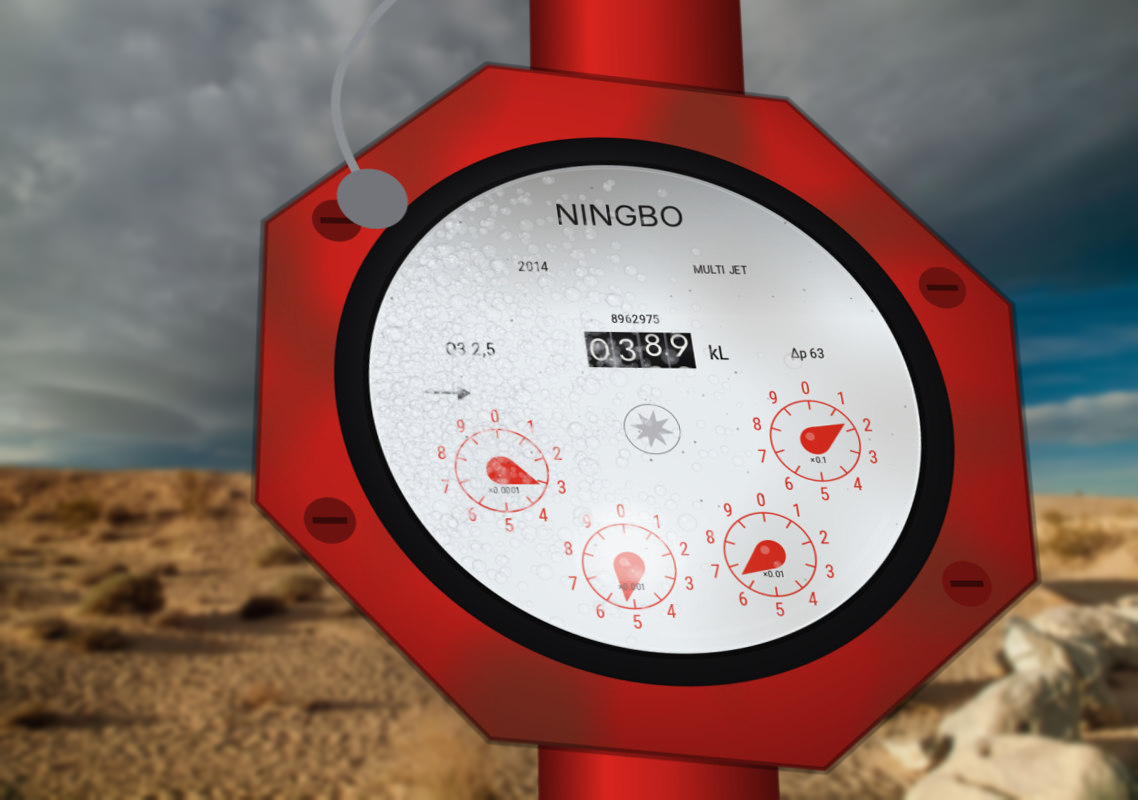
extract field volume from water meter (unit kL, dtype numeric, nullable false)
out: 389.1653 kL
